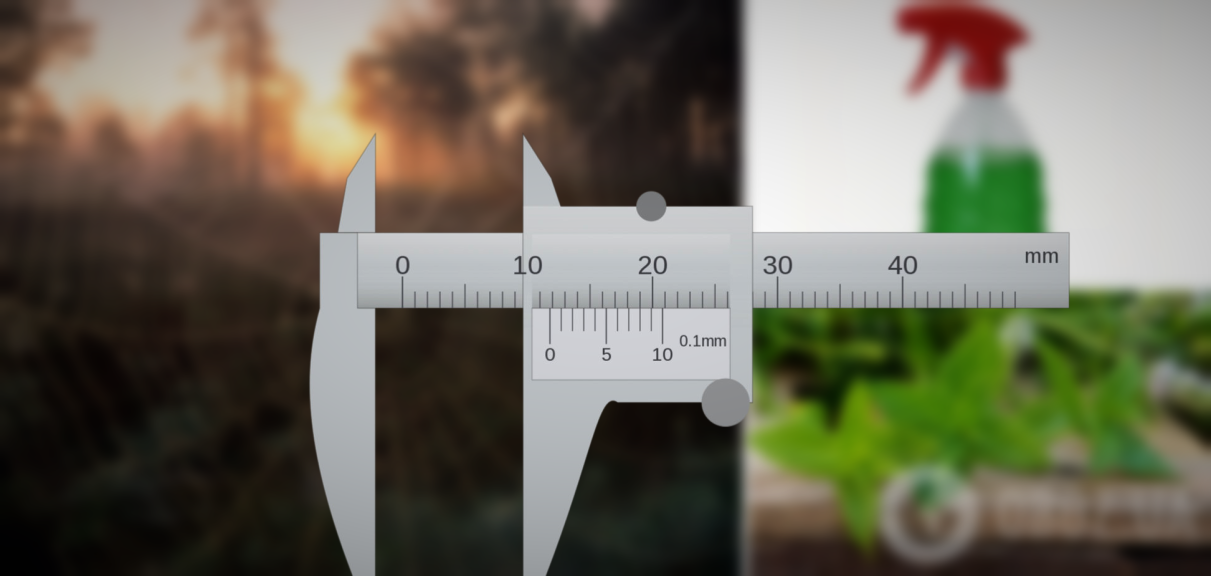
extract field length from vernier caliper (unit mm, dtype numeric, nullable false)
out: 11.8 mm
